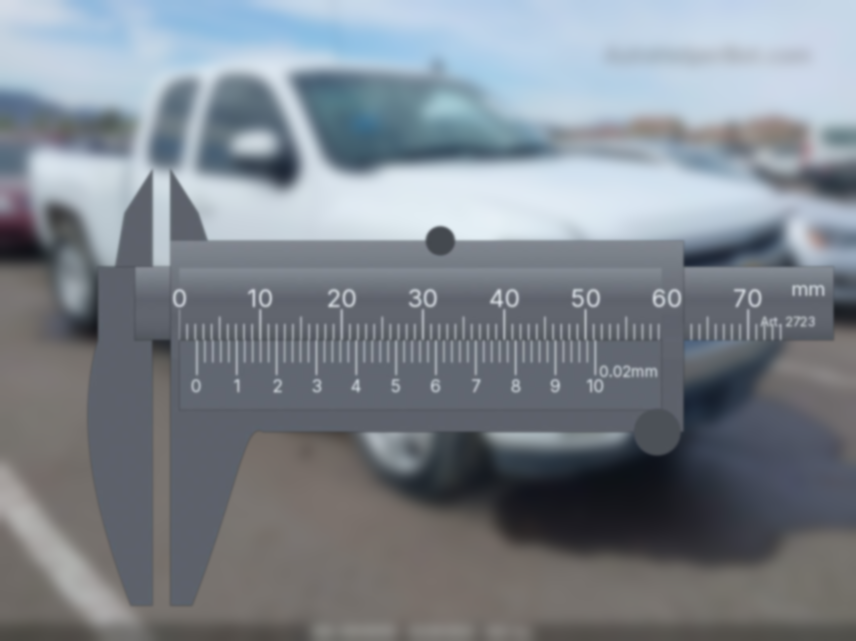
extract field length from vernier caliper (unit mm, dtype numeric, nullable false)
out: 2.2 mm
